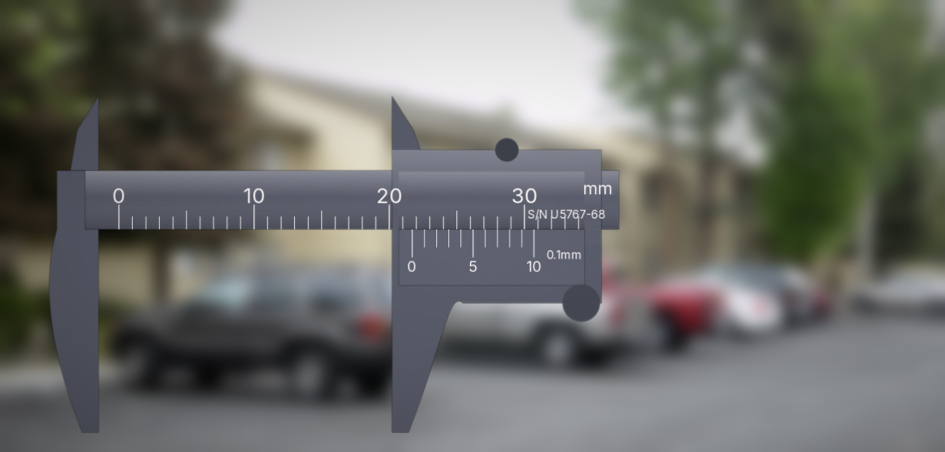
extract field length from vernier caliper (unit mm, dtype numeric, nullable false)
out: 21.7 mm
